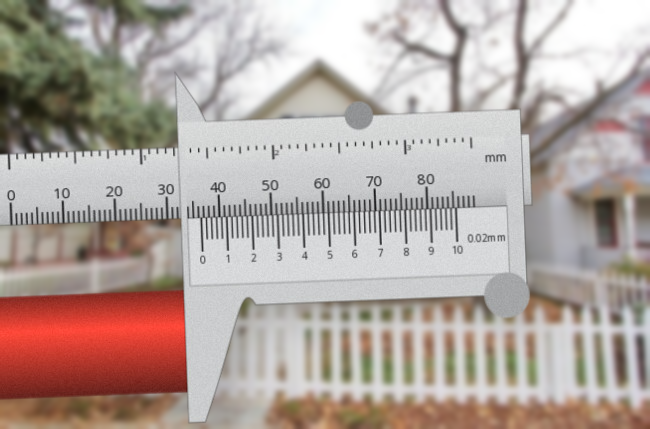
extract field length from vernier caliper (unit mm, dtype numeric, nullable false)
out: 36.5 mm
